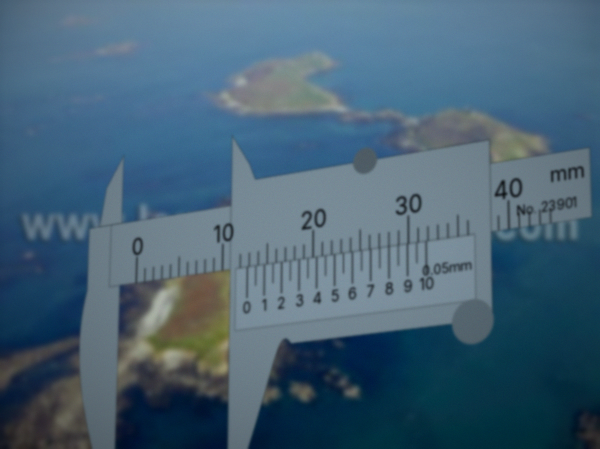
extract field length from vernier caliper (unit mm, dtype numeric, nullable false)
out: 12.8 mm
